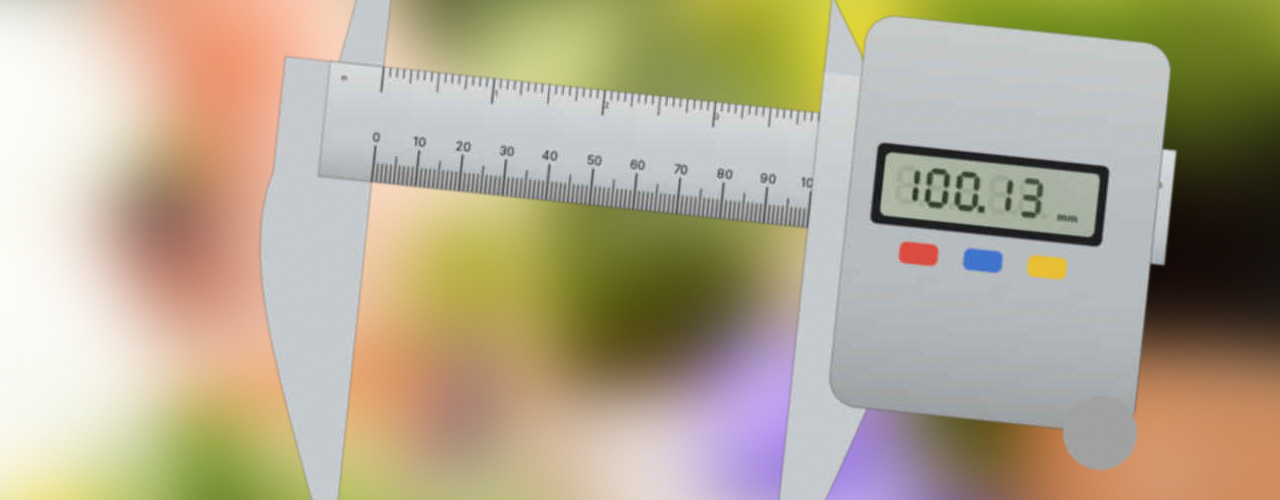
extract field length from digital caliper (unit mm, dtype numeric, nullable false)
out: 100.13 mm
